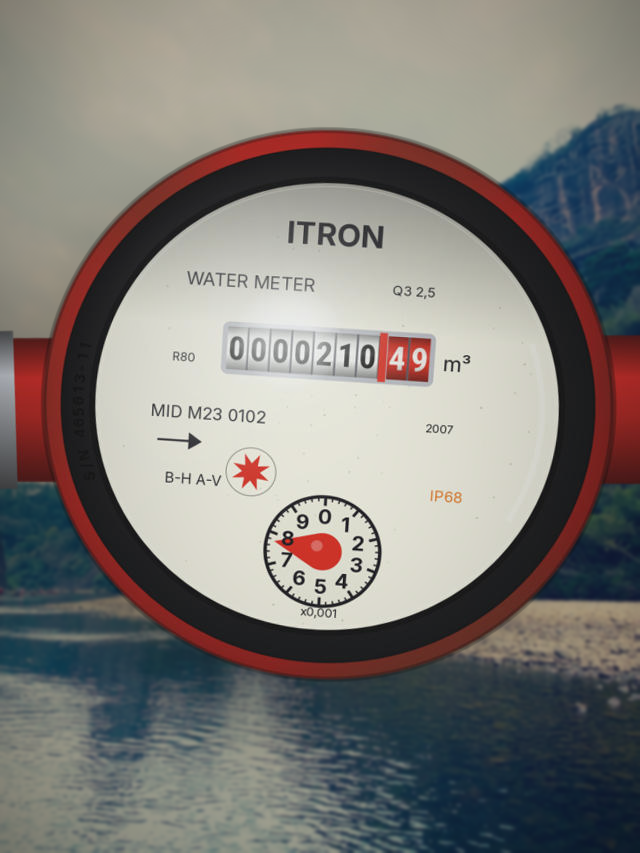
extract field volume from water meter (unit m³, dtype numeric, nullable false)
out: 210.497 m³
